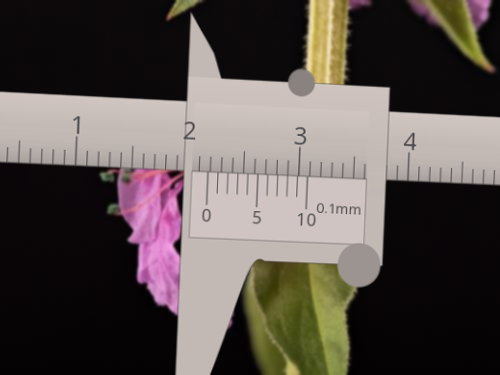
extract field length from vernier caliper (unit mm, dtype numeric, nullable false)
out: 21.8 mm
